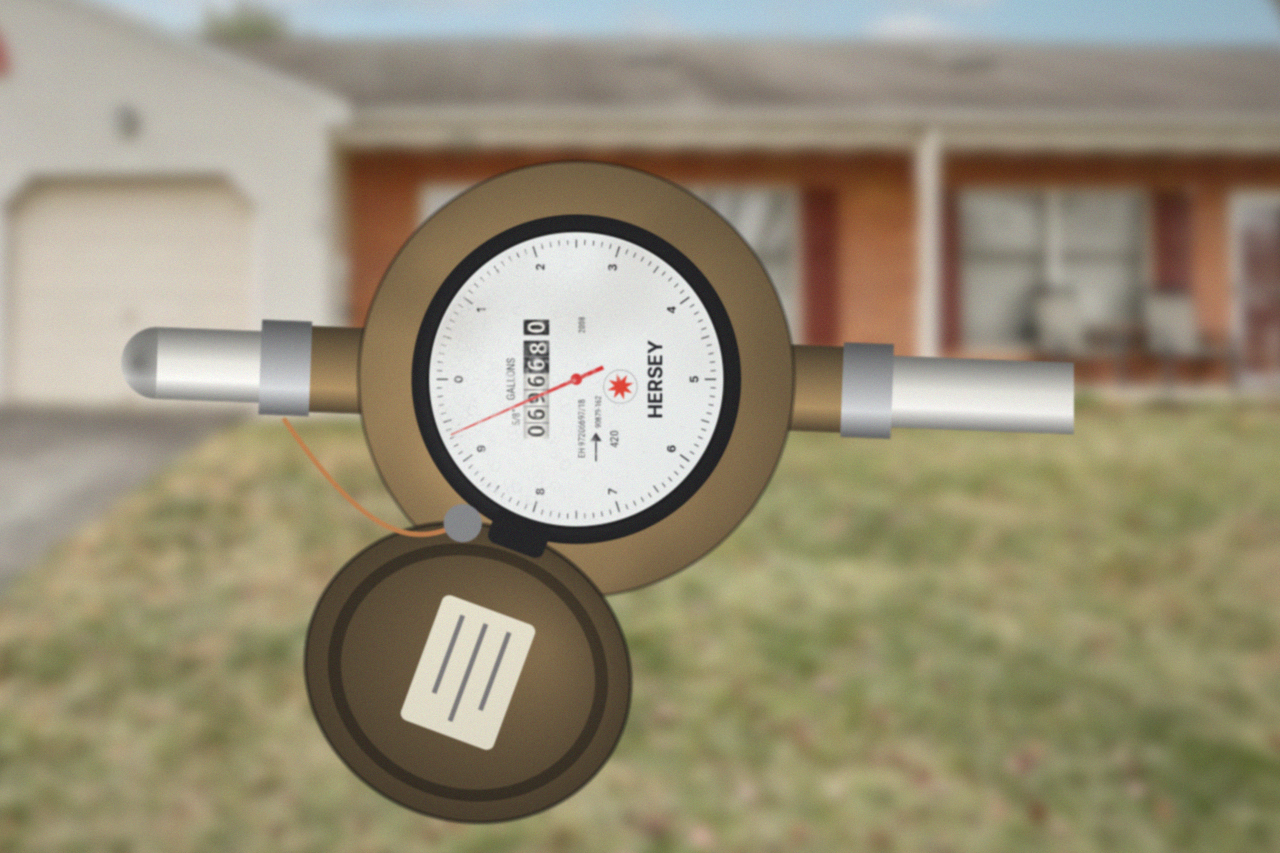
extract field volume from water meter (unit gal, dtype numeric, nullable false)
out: 696679.3 gal
